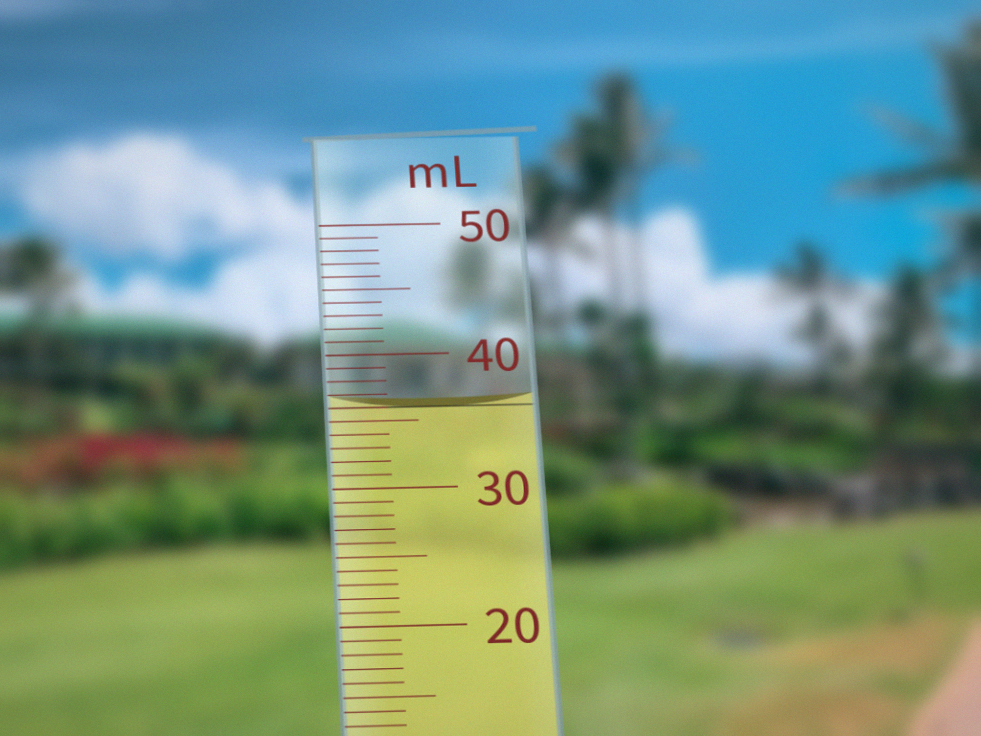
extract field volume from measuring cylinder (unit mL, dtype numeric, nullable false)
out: 36 mL
